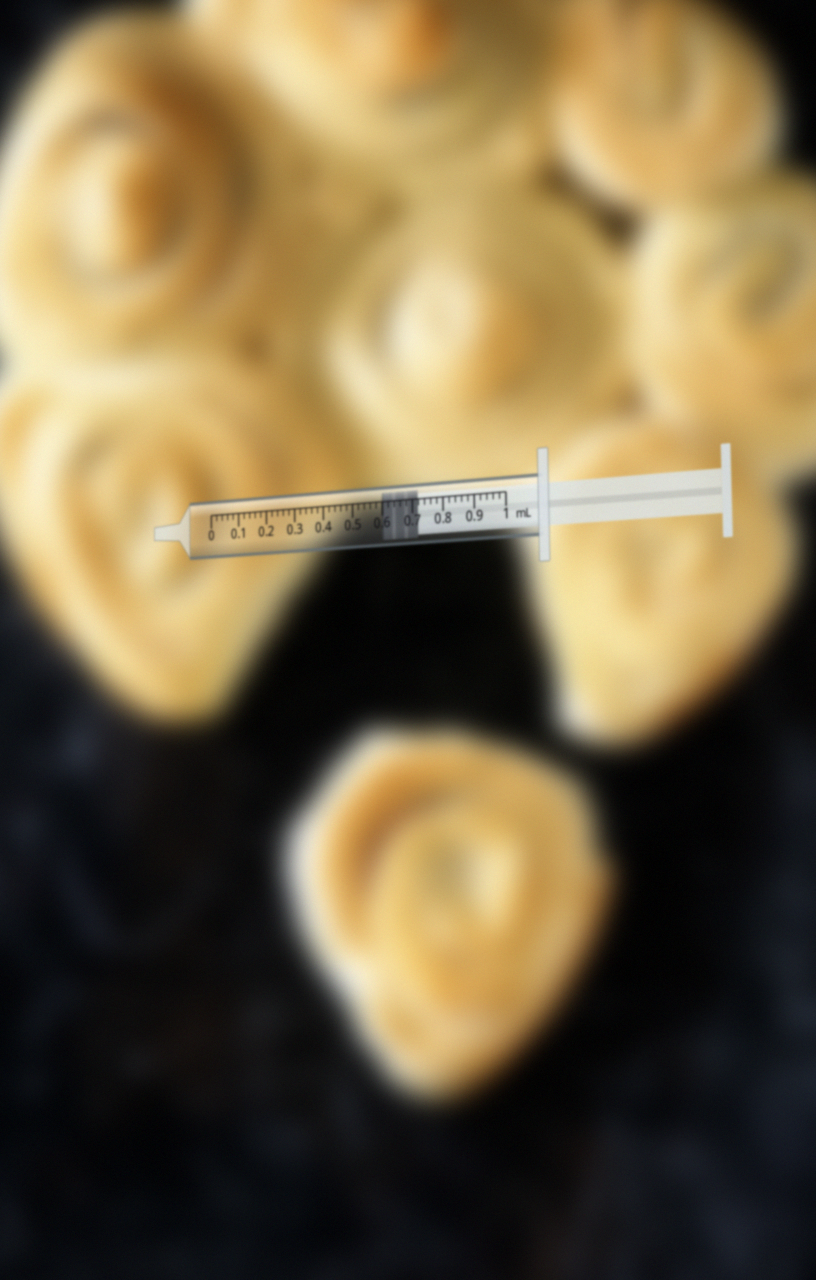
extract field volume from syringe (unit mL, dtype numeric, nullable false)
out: 0.6 mL
